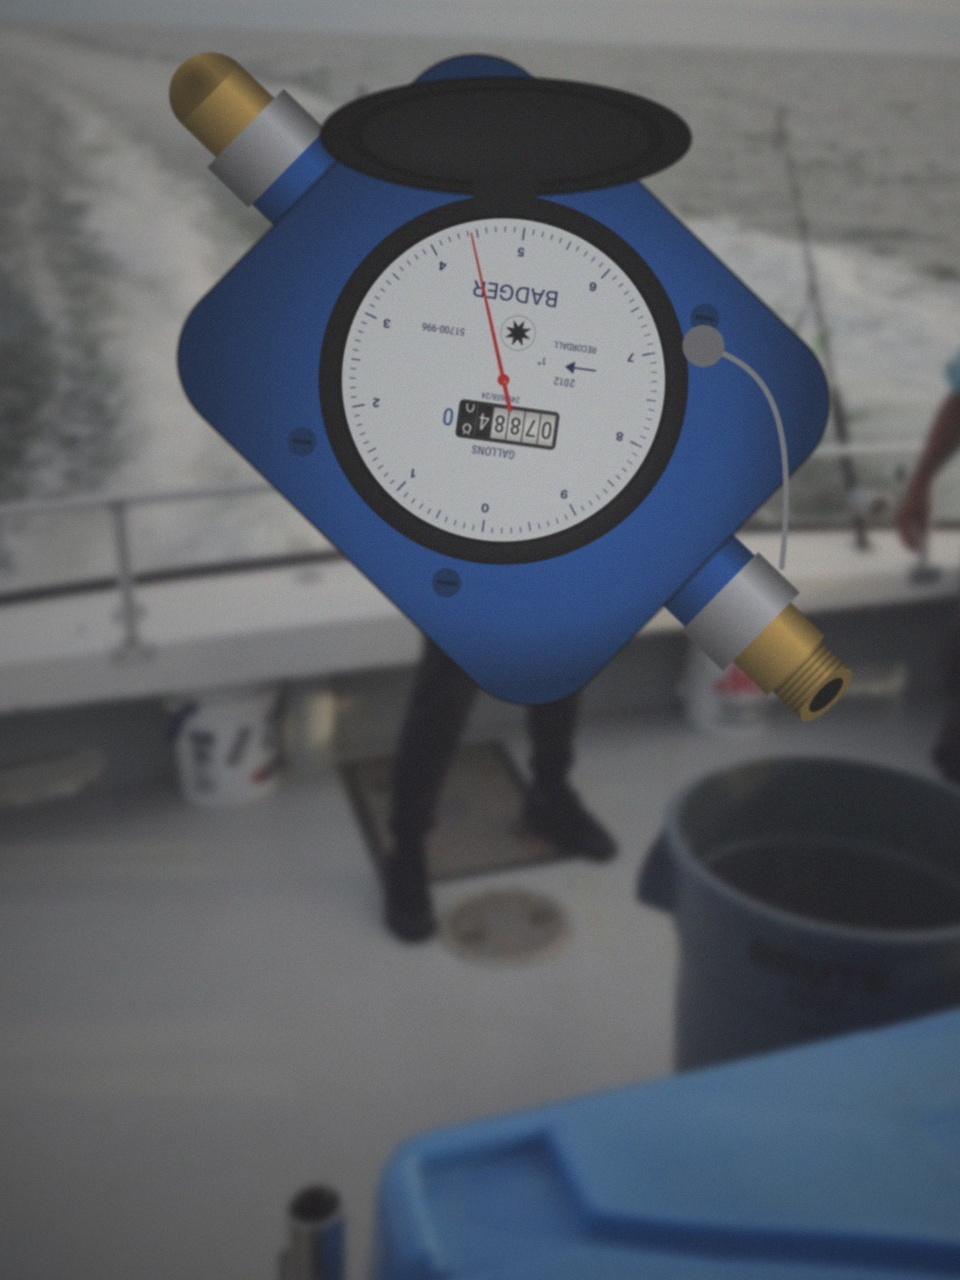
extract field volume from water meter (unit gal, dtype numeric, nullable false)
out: 788484.4 gal
